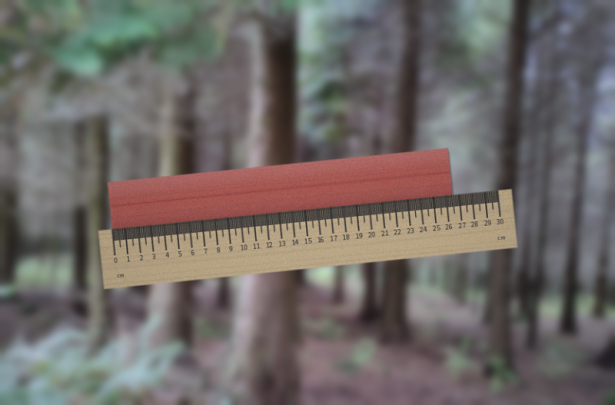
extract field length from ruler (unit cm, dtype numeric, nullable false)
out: 26.5 cm
